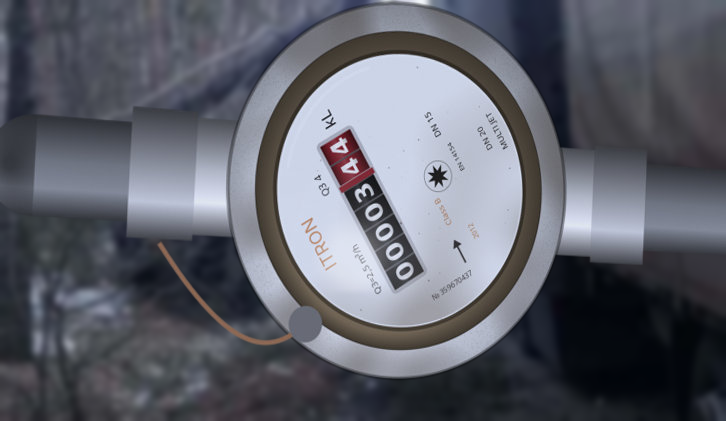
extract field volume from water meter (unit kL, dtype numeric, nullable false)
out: 3.44 kL
